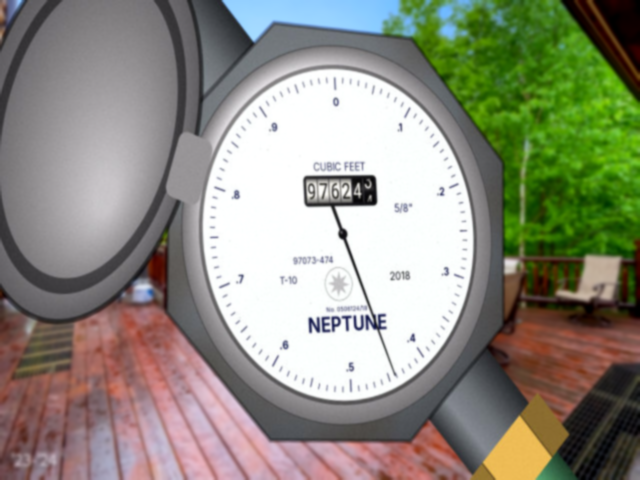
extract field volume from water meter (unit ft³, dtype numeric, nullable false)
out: 976243.44 ft³
